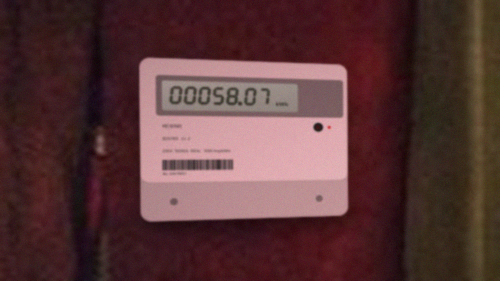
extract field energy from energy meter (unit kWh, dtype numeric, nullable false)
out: 58.07 kWh
